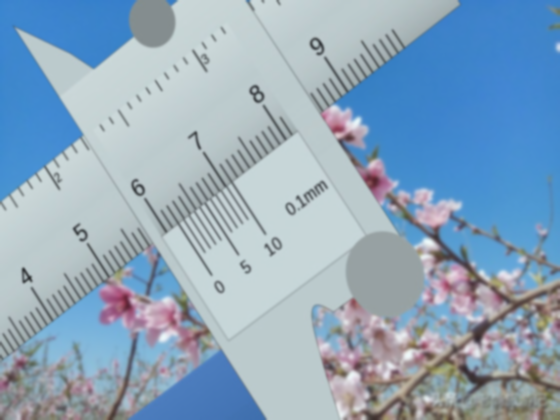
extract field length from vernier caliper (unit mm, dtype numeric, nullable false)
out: 62.0 mm
